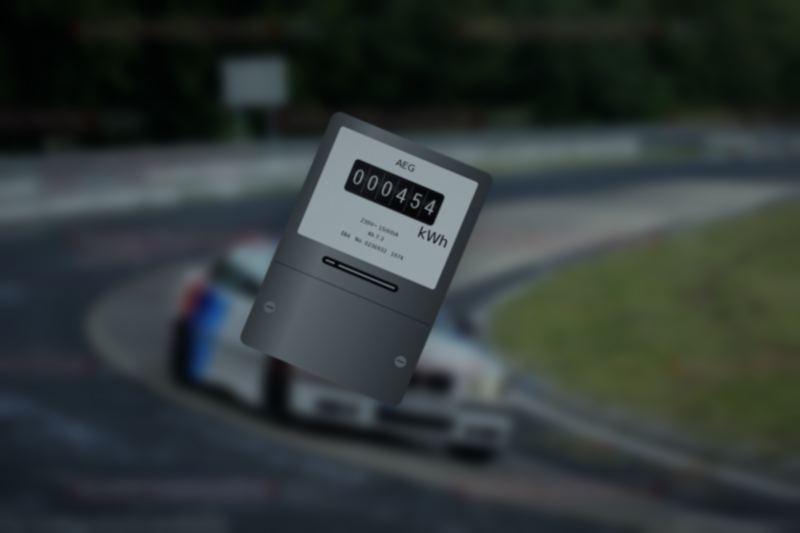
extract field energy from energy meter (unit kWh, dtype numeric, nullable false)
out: 454 kWh
